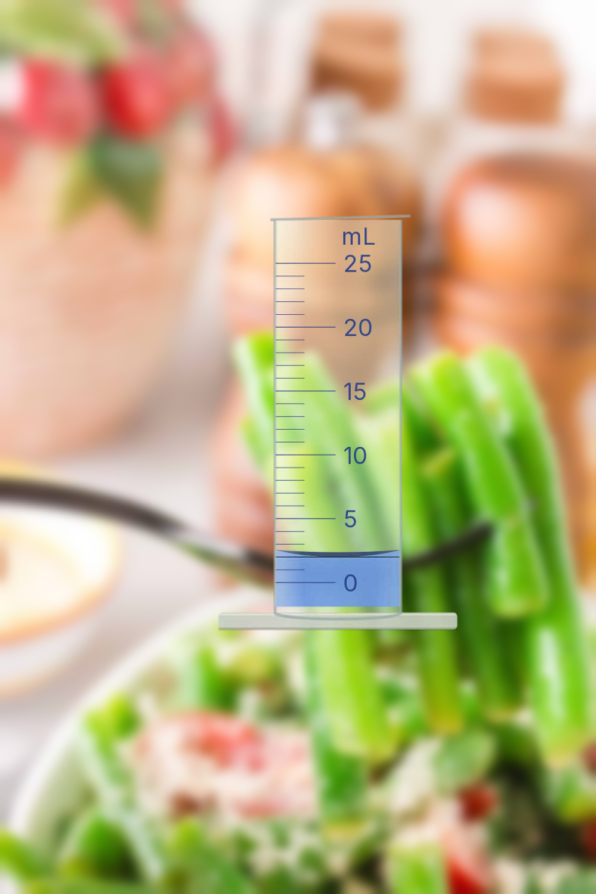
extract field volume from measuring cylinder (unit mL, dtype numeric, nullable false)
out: 2 mL
